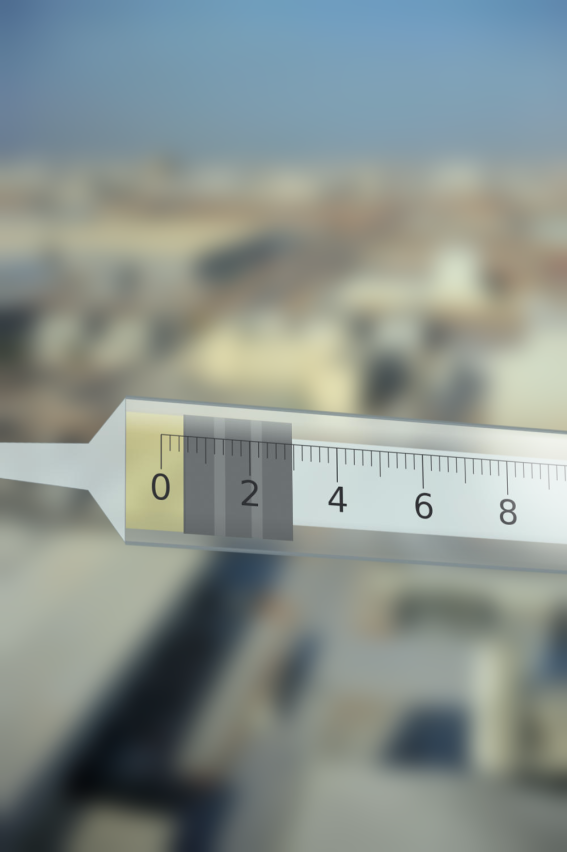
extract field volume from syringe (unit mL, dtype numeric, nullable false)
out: 0.5 mL
